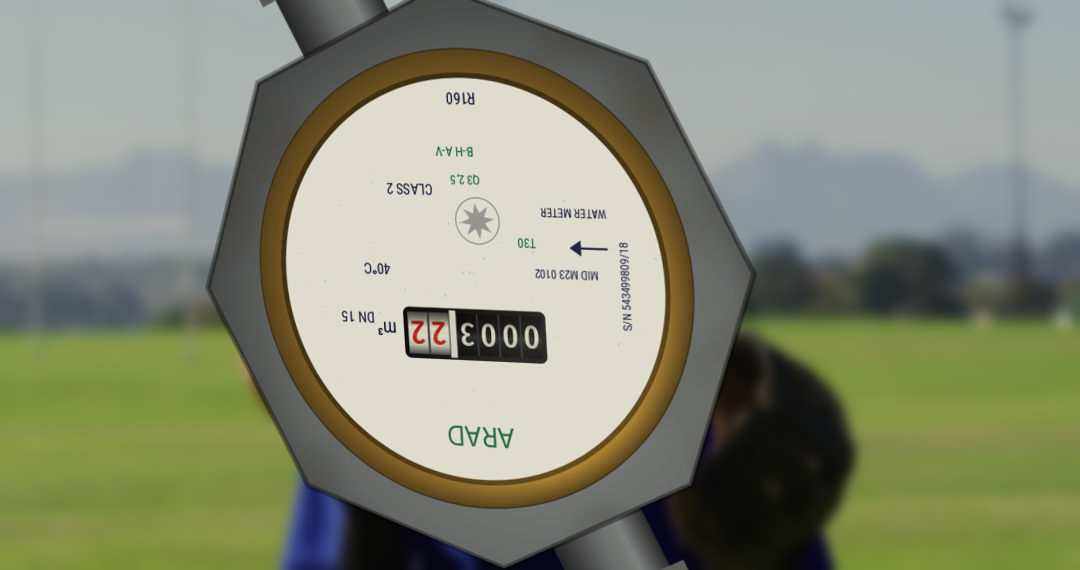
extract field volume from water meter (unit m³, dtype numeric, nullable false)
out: 3.22 m³
